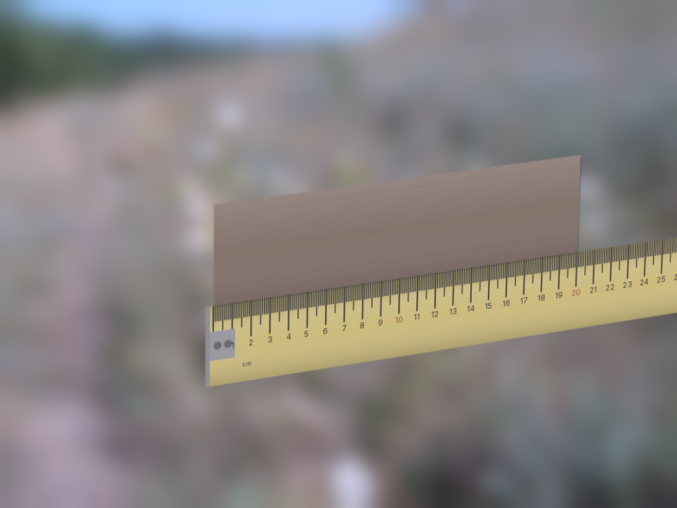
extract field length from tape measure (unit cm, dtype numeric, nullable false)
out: 20 cm
